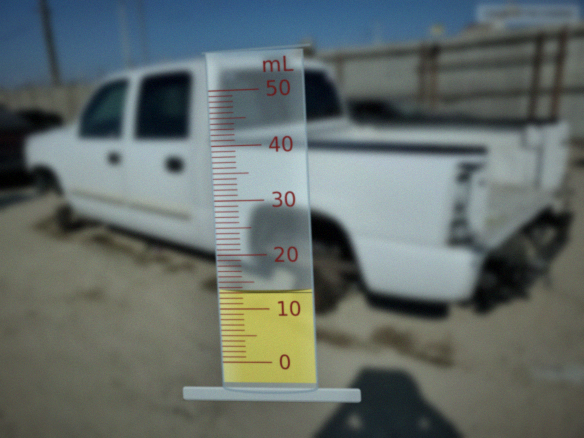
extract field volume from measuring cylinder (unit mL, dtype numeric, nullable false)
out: 13 mL
